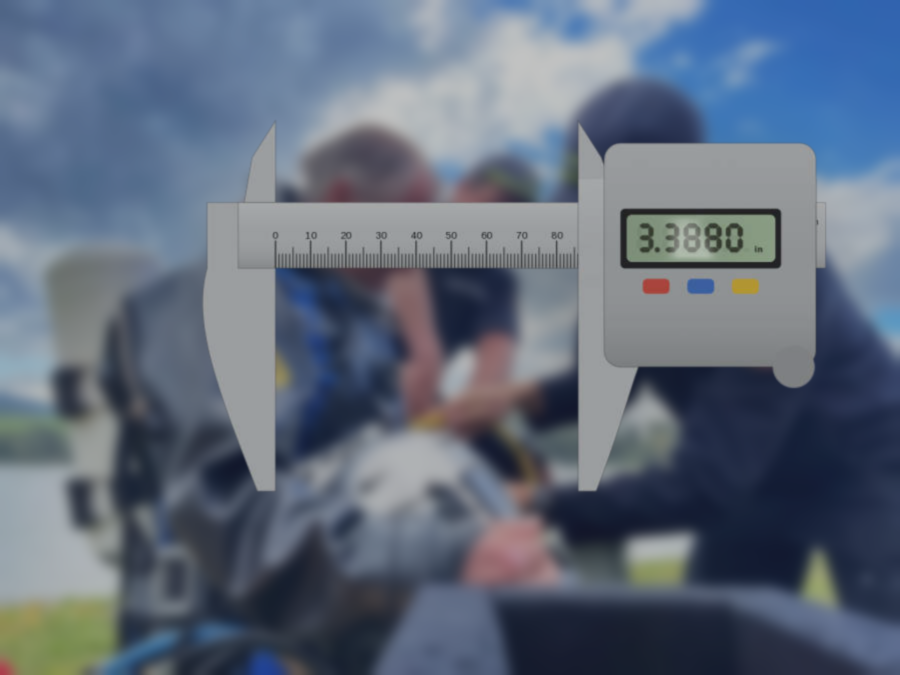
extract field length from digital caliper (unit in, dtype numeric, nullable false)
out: 3.3880 in
